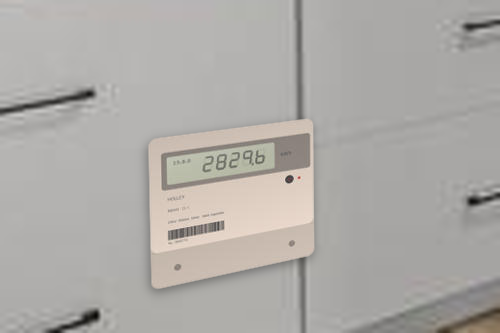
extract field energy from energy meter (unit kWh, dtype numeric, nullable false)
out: 2829.6 kWh
